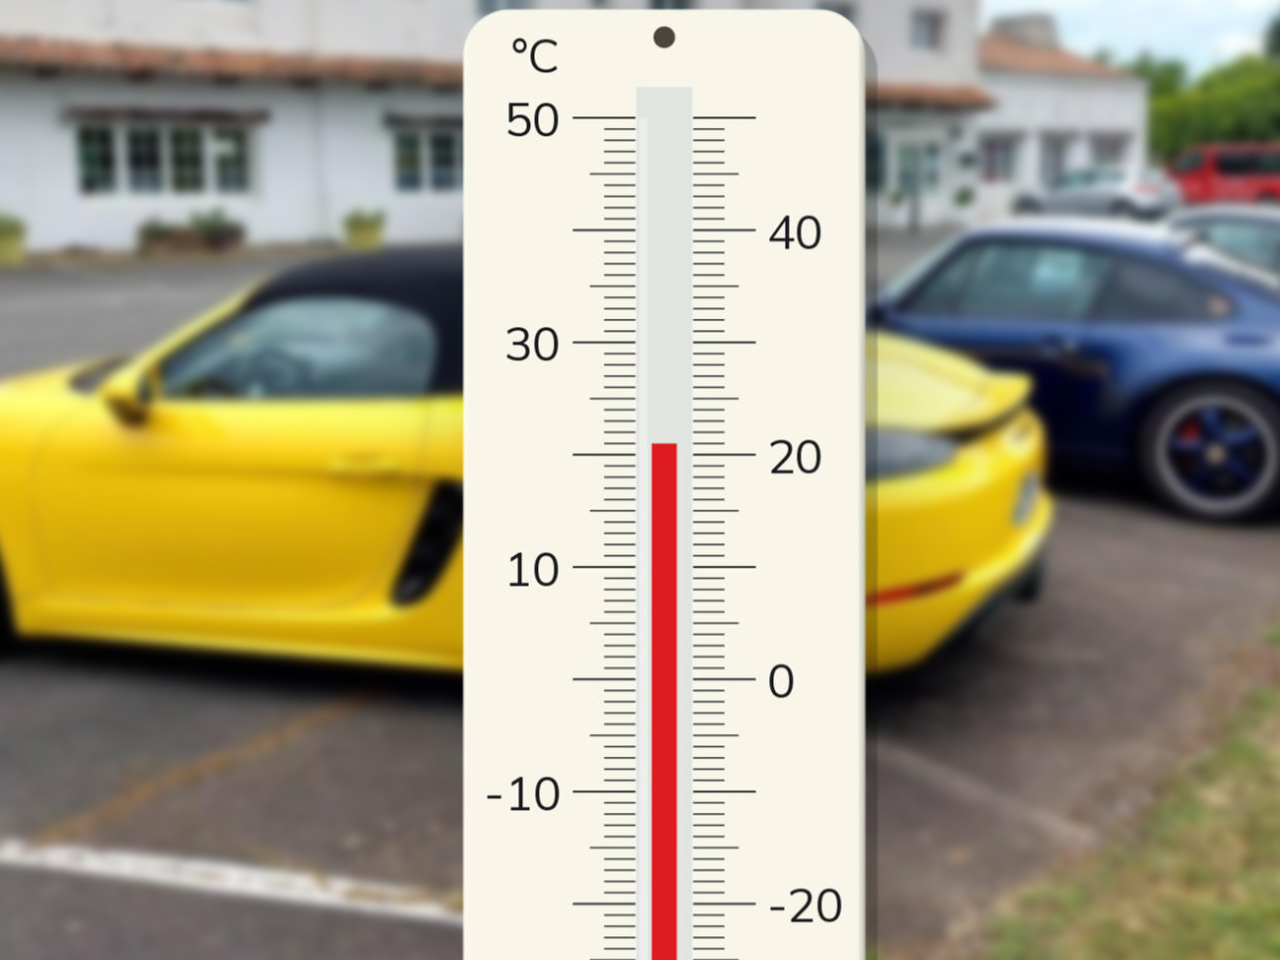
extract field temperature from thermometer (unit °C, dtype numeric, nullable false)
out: 21 °C
